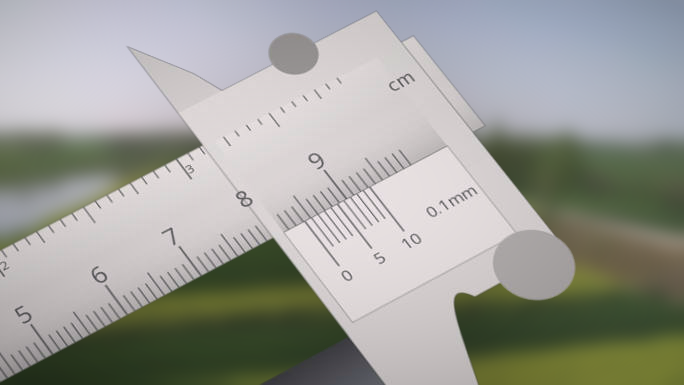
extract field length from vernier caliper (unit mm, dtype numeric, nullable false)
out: 84.2 mm
